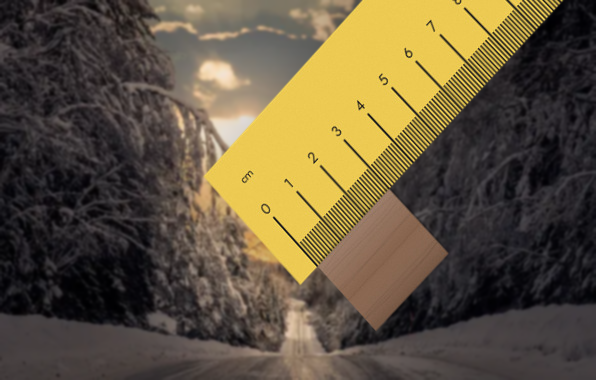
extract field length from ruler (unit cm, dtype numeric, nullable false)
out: 3 cm
